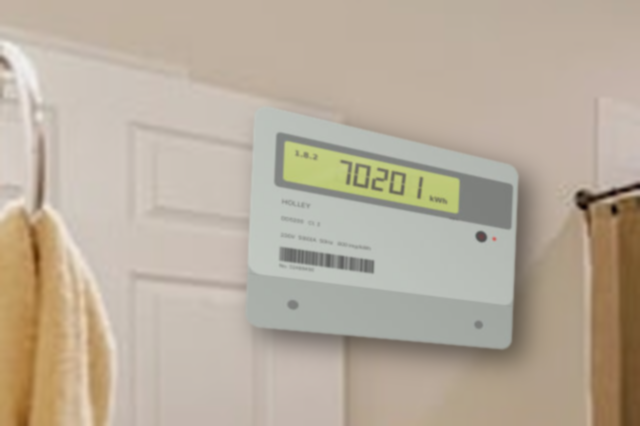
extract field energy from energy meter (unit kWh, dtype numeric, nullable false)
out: 70201 kWh
